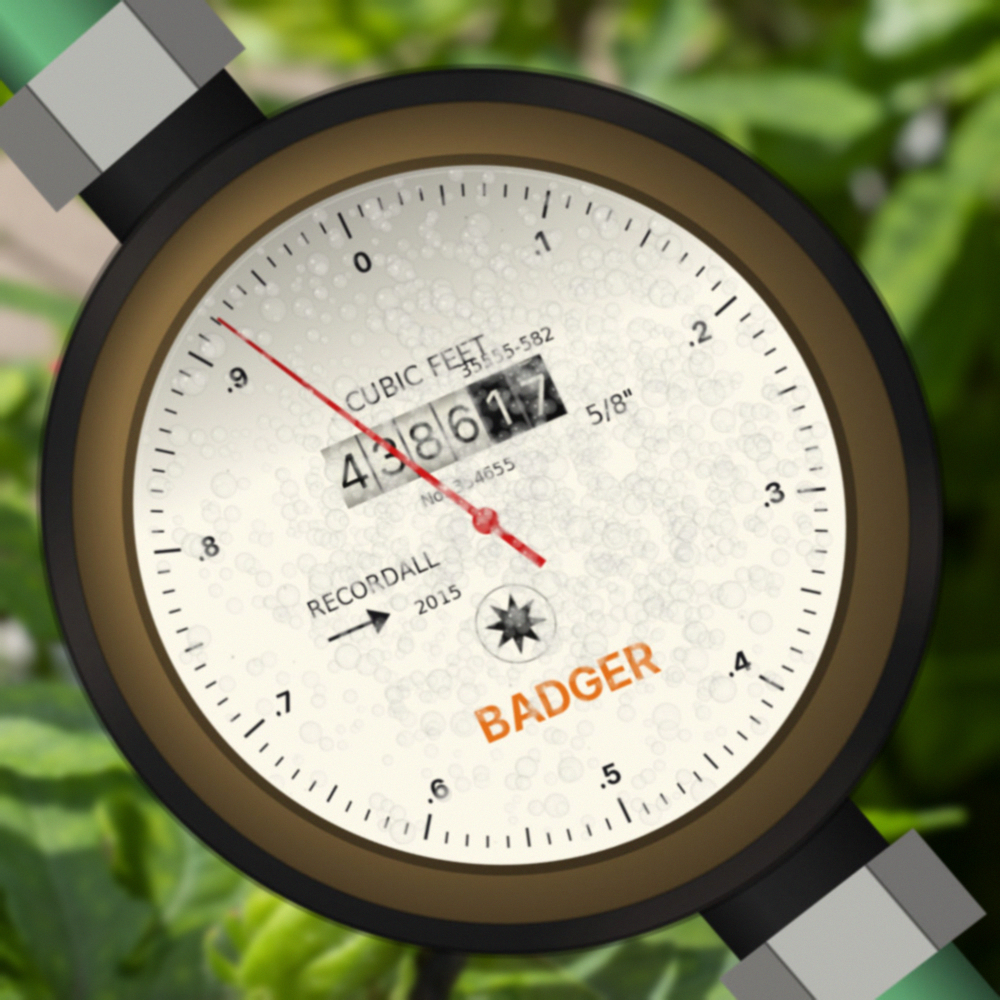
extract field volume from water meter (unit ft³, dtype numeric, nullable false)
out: 438616.92 ft³
